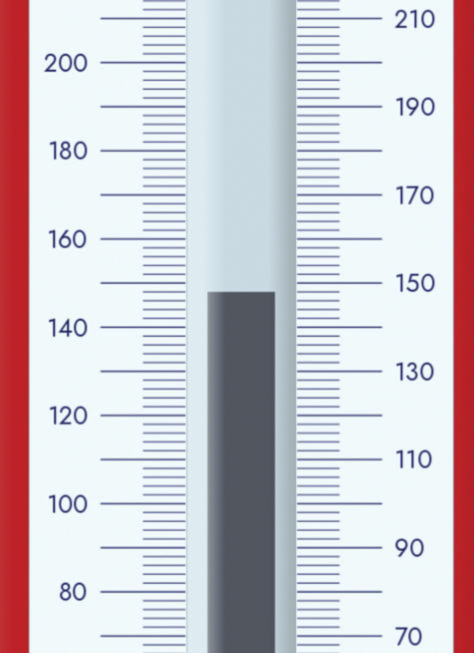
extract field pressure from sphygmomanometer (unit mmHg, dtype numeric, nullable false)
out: 148 mmHg
